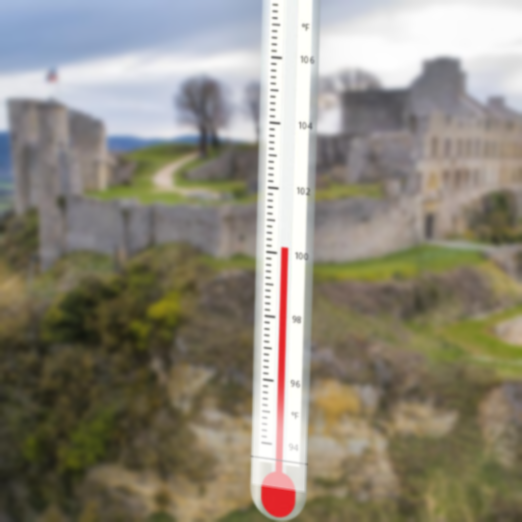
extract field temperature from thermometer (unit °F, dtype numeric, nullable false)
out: 100.2 °F
